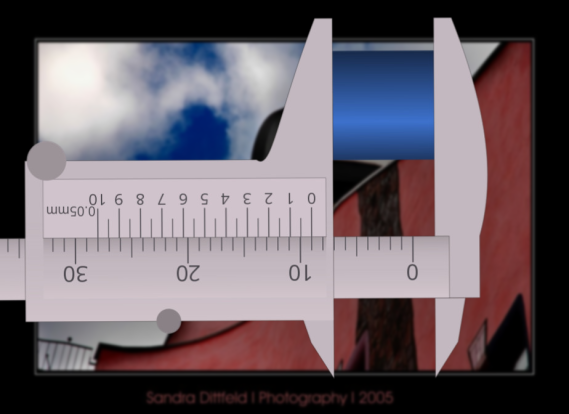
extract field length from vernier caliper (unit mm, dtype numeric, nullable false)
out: 9.0 mm
